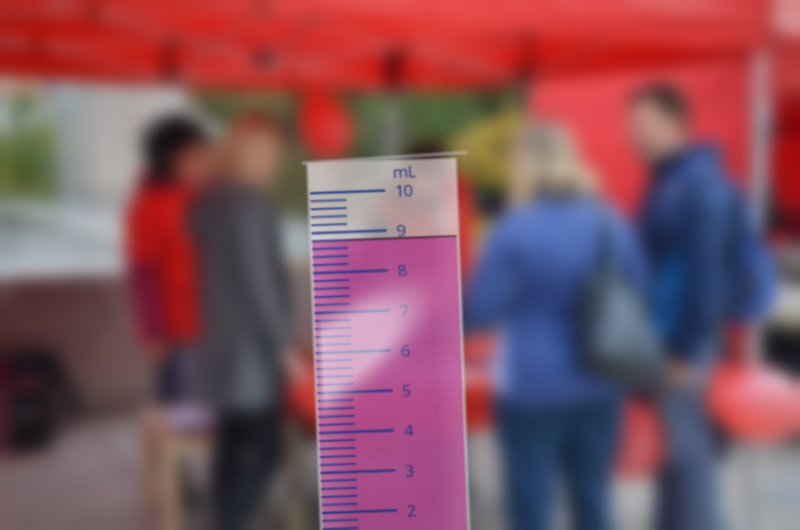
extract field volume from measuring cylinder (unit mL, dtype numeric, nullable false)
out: 8.8 mL
